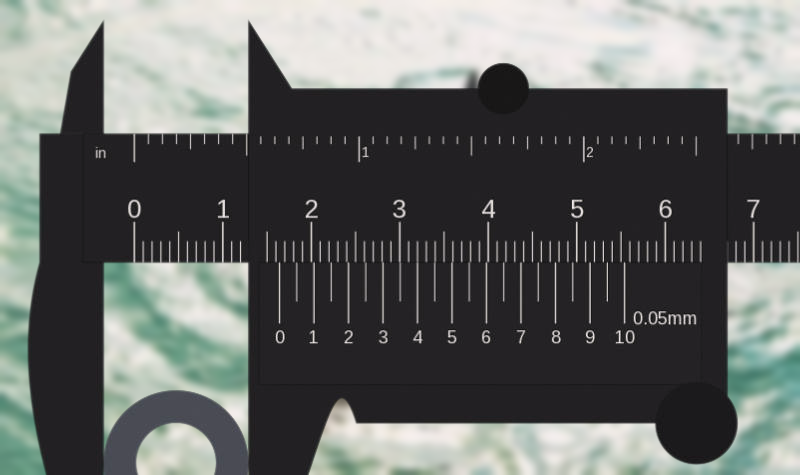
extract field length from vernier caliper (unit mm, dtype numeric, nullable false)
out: 16.4 mm
